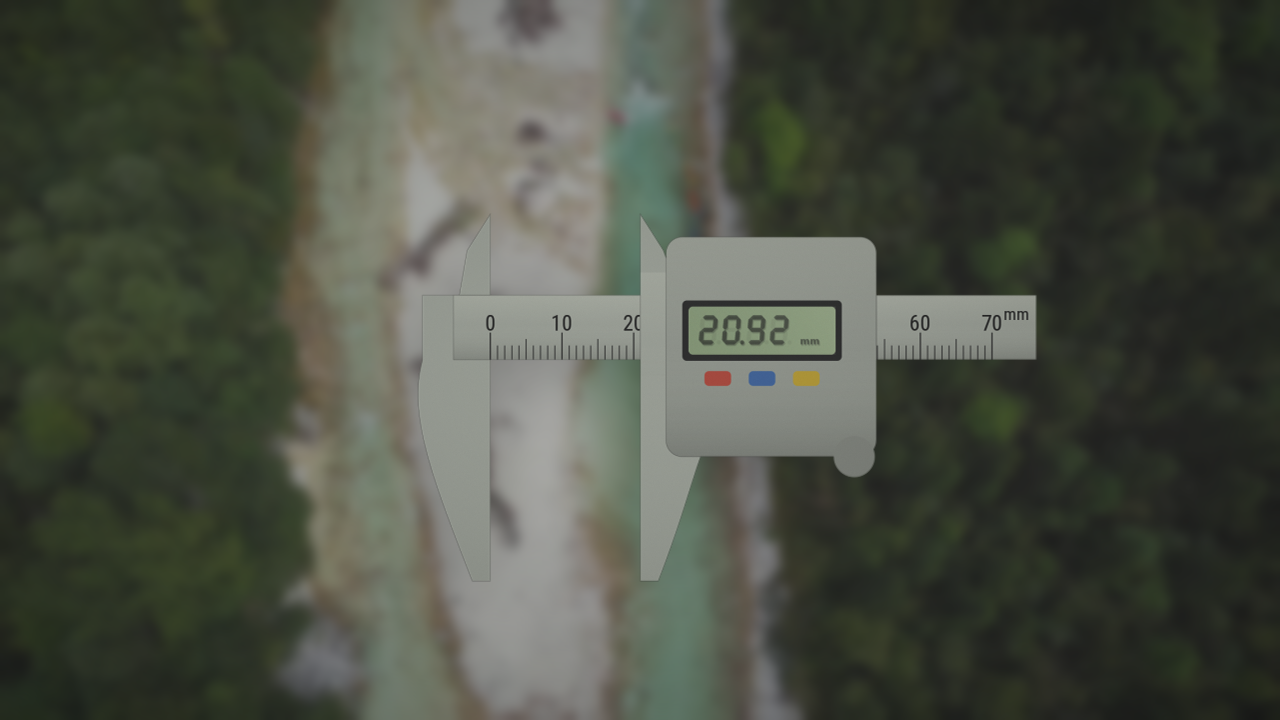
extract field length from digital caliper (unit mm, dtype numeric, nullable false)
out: 20.92 mm
